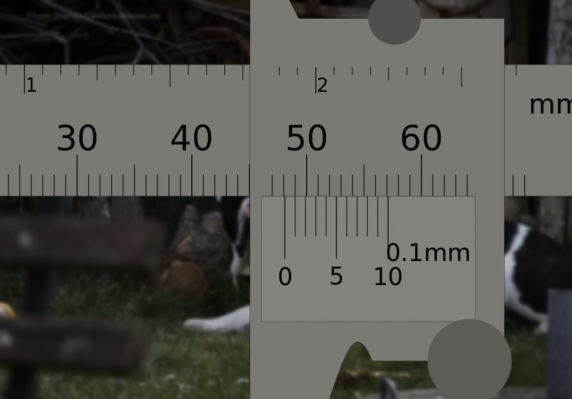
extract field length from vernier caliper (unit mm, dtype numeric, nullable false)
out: 48.1 mm
